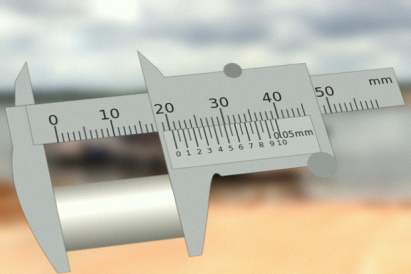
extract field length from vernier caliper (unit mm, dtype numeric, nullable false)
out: 20.4 mm
